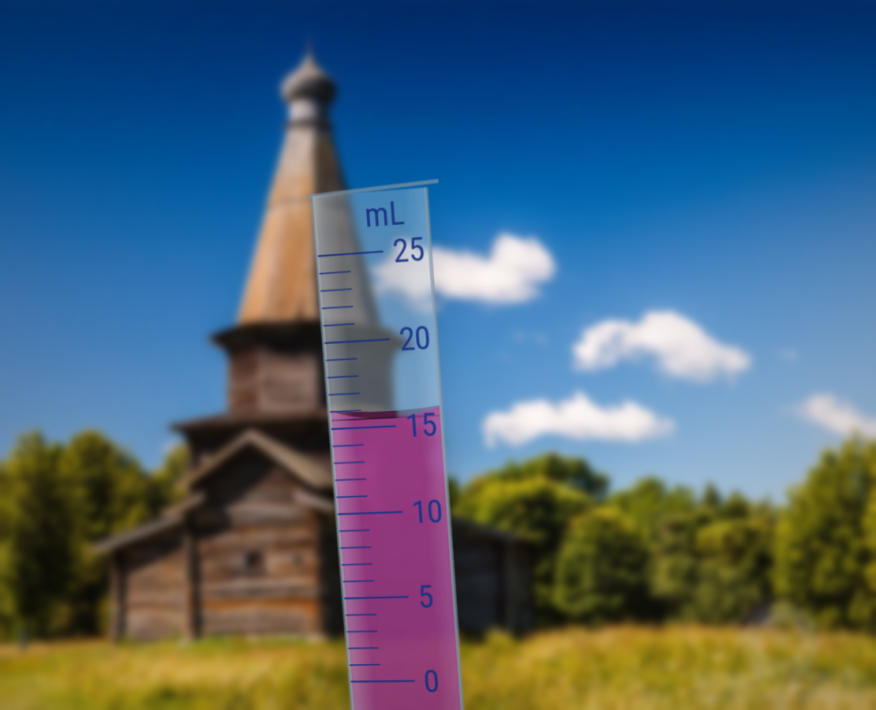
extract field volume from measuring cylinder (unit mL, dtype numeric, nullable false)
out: 15.5 mL
